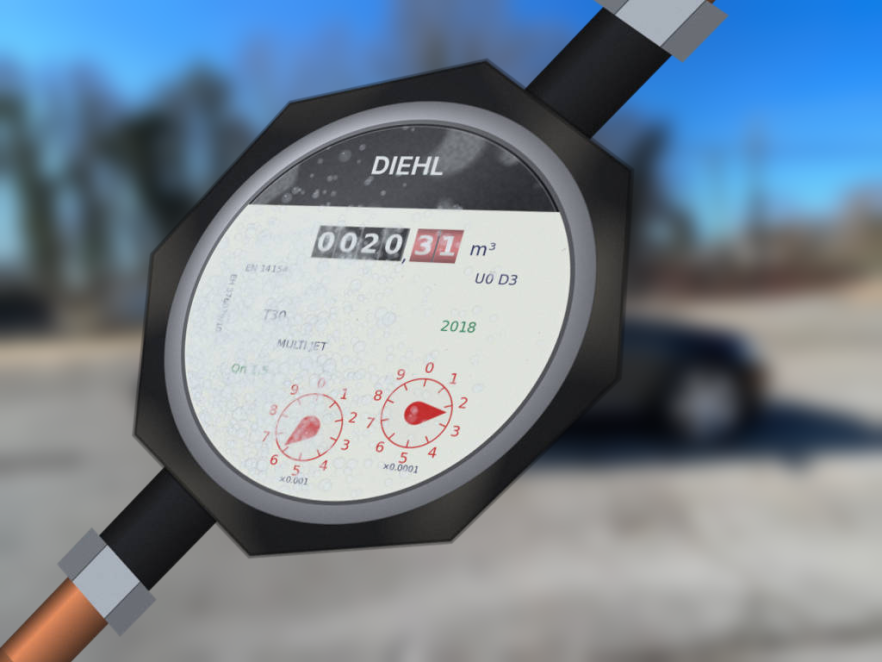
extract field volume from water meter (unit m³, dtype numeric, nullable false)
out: 20.3162 m³
